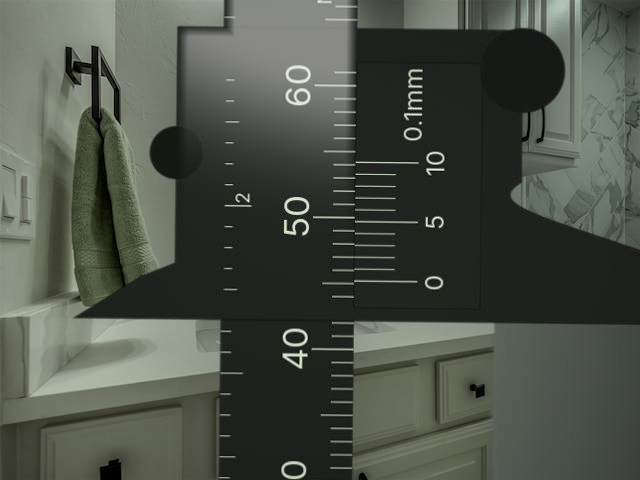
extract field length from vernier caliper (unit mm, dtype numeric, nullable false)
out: 45.2 mm
